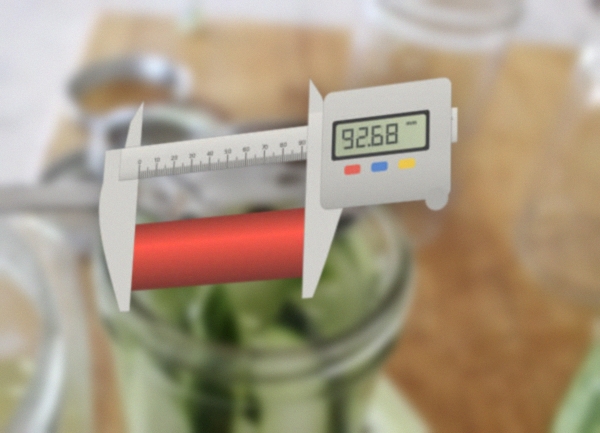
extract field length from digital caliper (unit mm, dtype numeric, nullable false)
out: 92.68 mm
